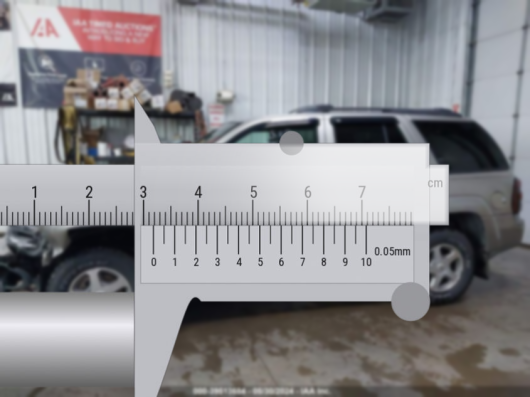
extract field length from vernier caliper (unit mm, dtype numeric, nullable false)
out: 31.8 mm
